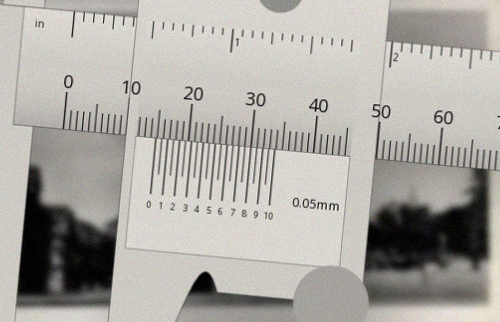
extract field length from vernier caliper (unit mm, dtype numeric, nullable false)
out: 14.8 mm
